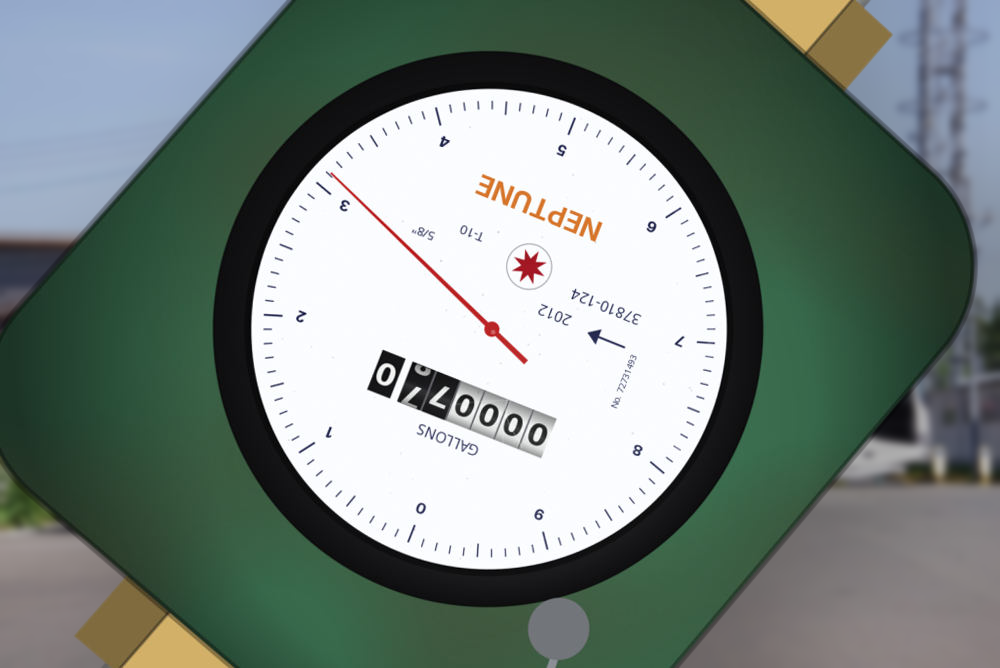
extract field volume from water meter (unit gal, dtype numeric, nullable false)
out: 773.1 gal
